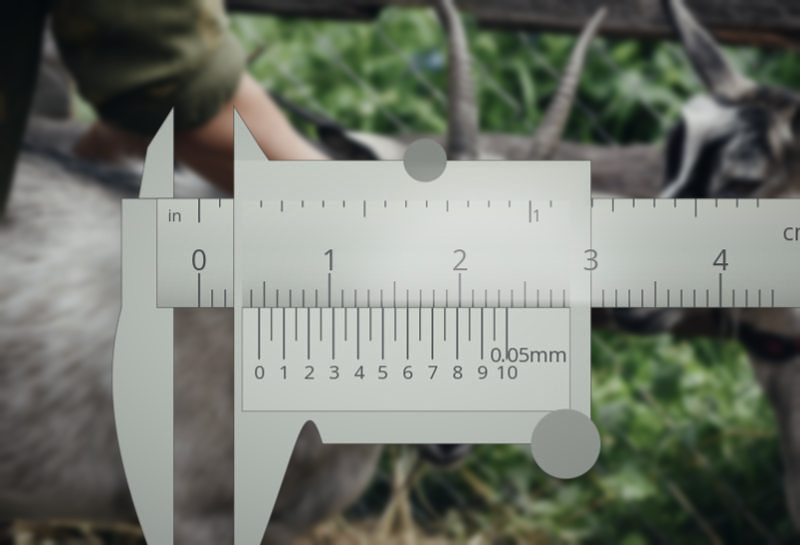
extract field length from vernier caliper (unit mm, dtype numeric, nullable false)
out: 4.6 mm
